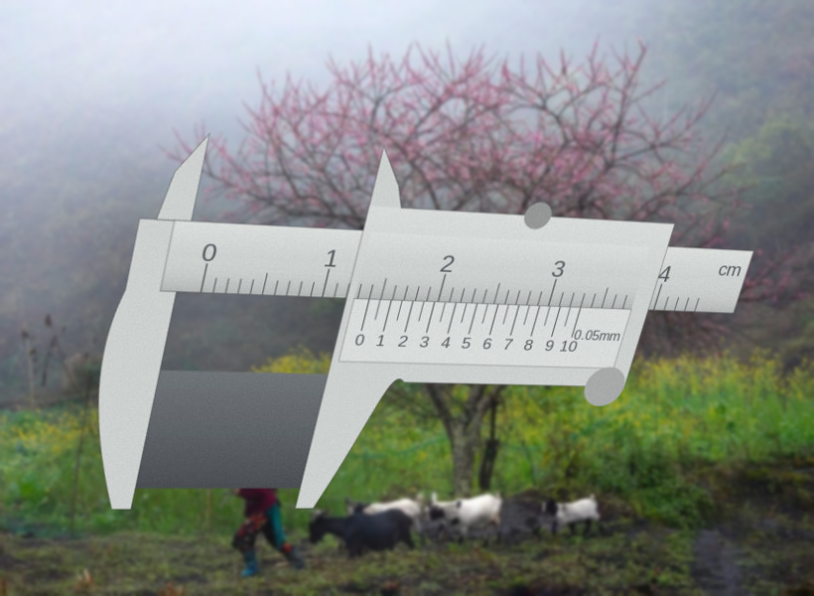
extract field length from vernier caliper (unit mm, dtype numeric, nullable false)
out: 14.0 mm
